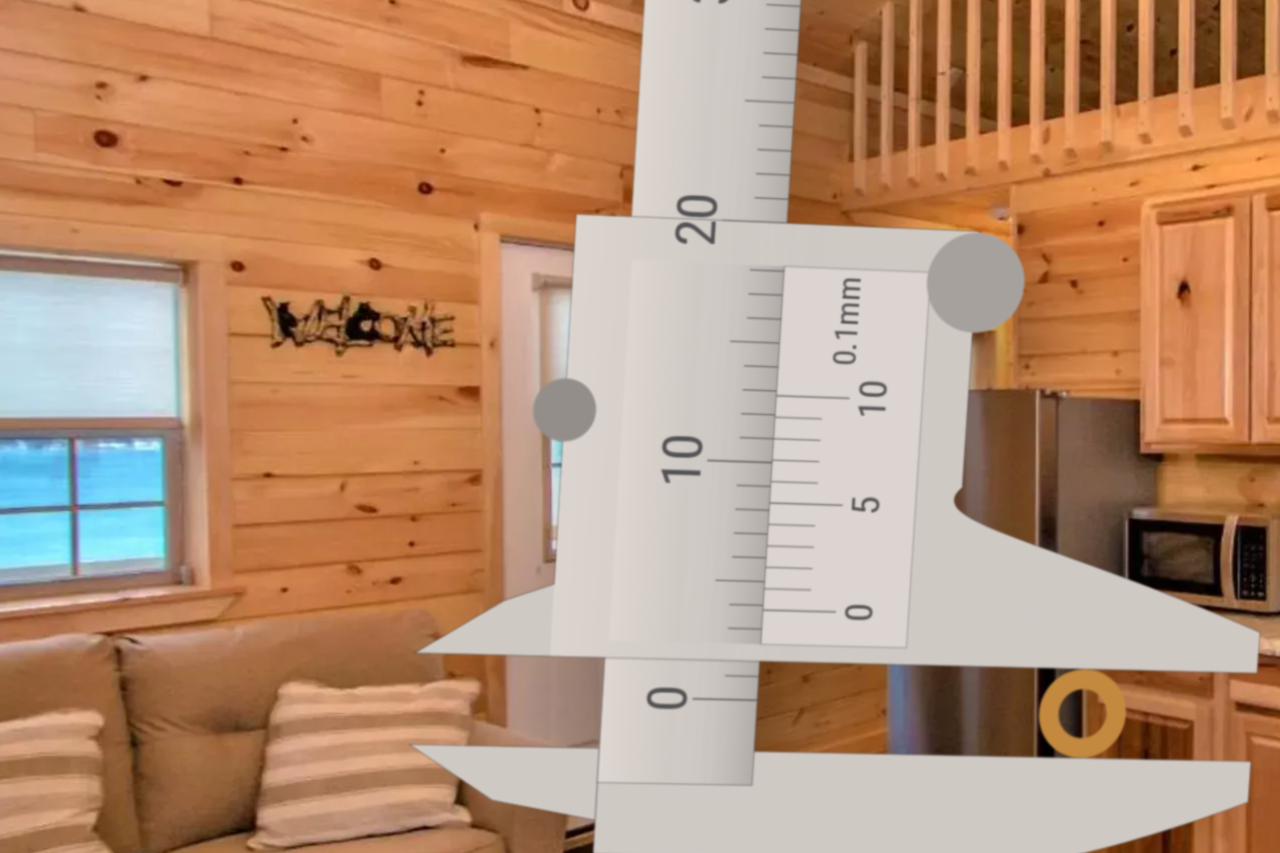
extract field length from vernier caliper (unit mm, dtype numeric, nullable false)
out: 3.8 mm
